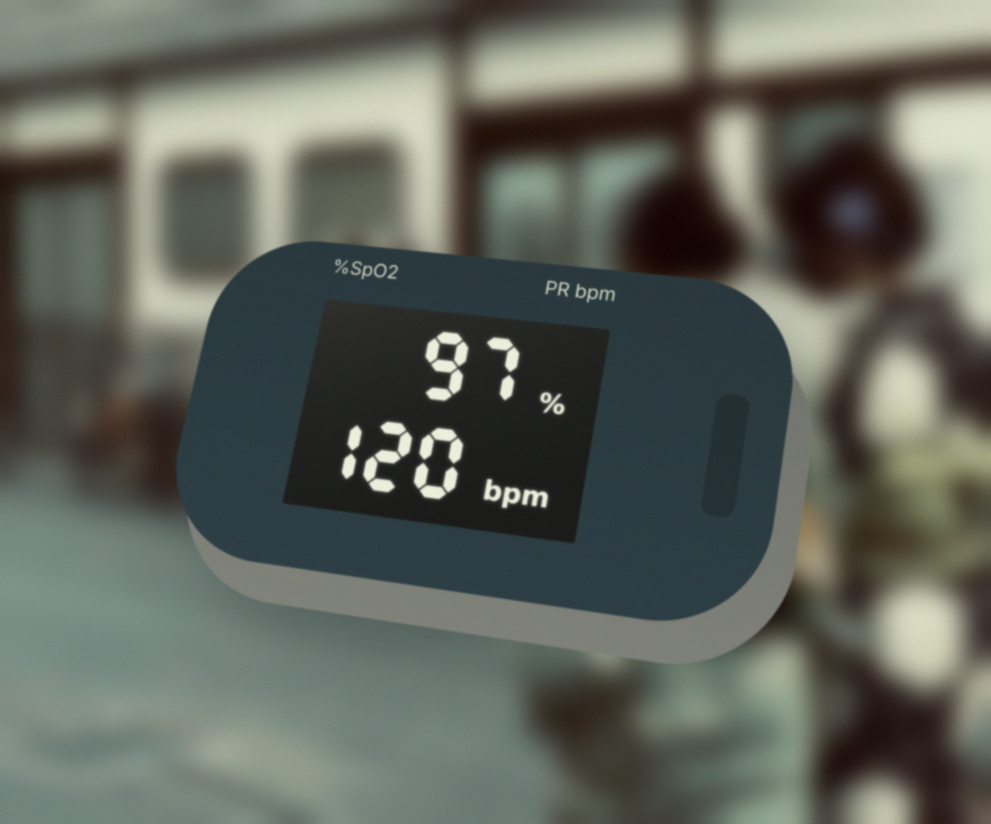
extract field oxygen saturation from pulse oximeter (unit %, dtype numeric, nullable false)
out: 97 %
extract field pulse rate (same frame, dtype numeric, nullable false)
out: 120 bpm
